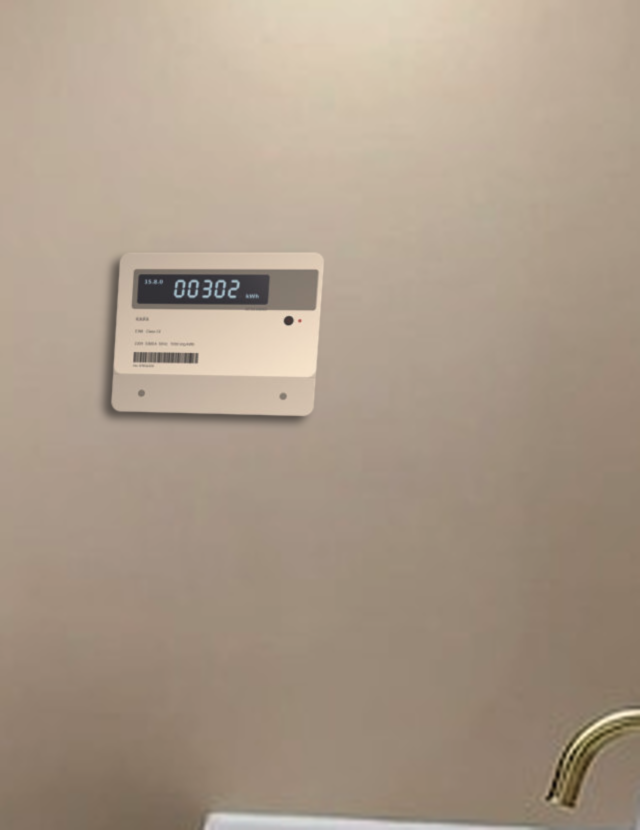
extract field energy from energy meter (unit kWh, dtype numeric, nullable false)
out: 302 kWh
